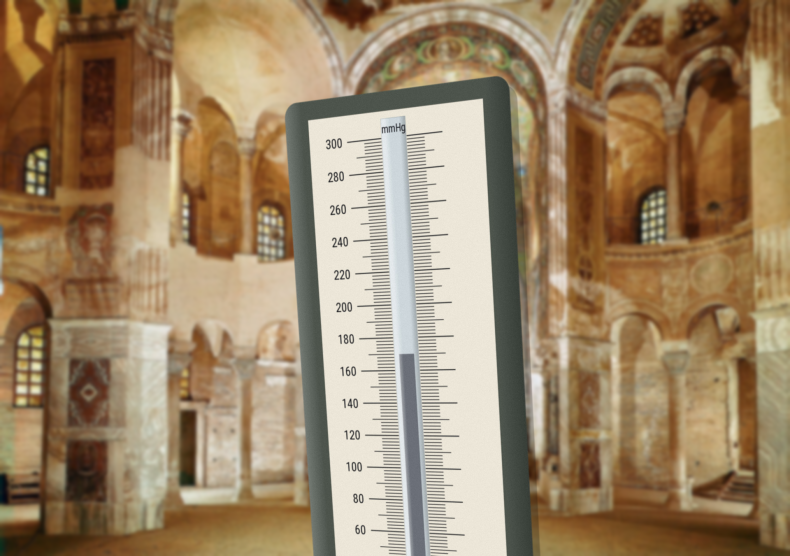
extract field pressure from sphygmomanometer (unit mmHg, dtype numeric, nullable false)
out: 170 mmHg
